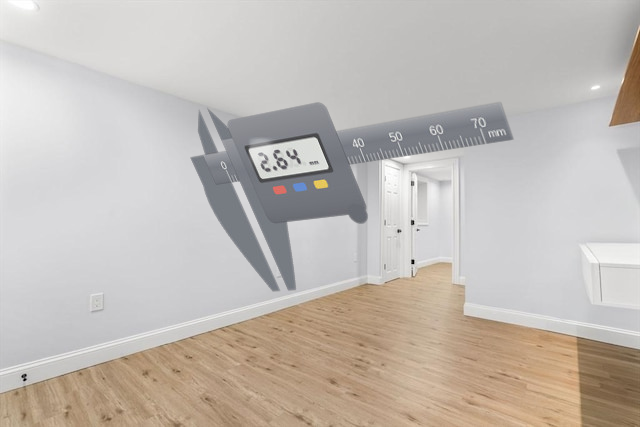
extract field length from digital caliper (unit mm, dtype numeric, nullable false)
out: 2.64 mm
